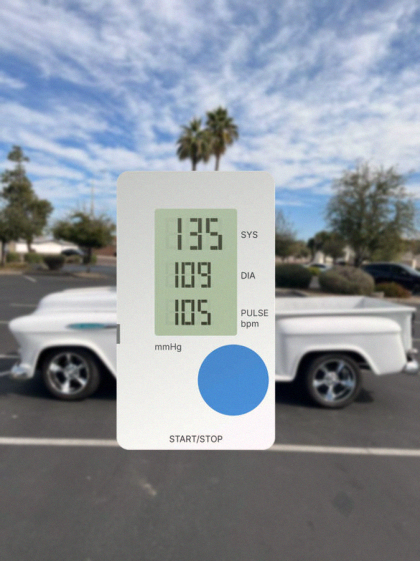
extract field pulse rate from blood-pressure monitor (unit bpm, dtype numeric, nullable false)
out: 105 bpm
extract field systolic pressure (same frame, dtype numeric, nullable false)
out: 135 mmHg
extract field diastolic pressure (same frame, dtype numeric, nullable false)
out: 109 mmHg
